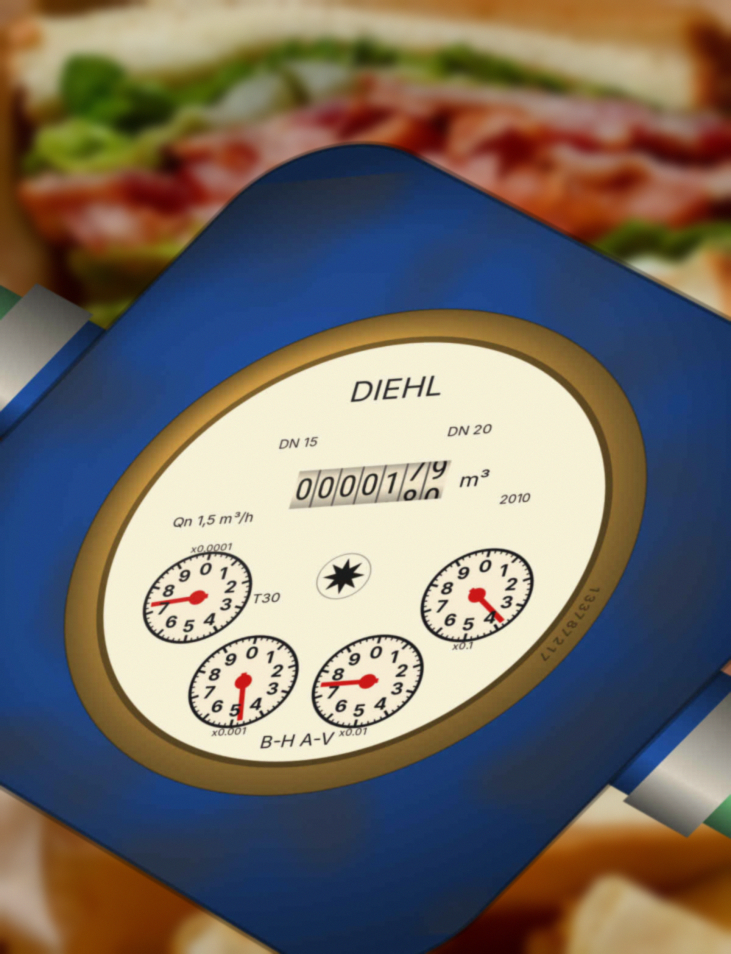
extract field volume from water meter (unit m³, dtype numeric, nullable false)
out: 179.3747 m³
